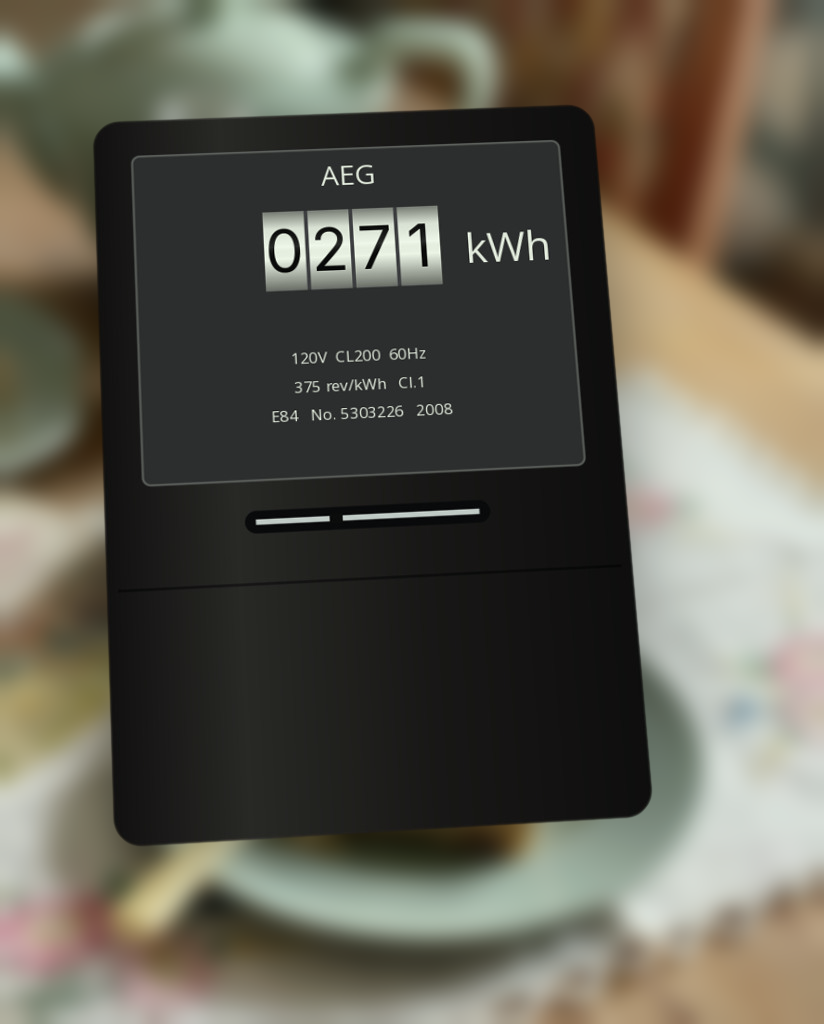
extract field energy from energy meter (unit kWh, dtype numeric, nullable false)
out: 271 kWh
